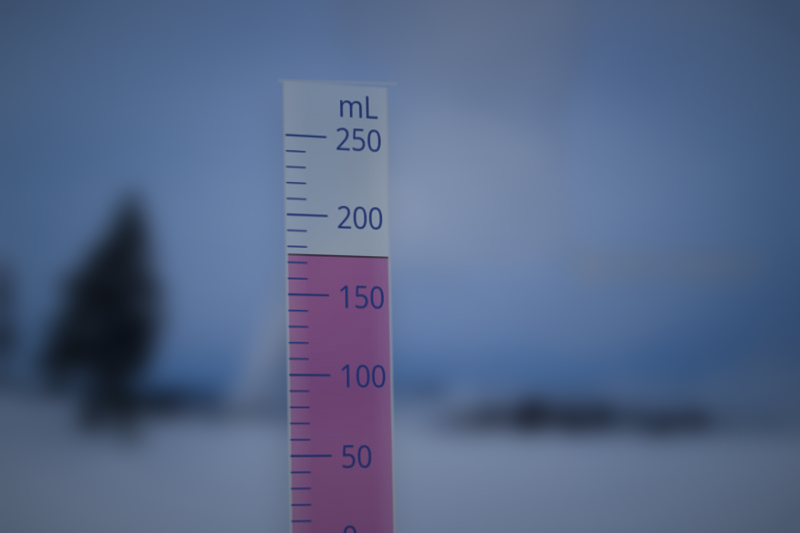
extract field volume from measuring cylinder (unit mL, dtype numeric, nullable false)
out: 175 mL
